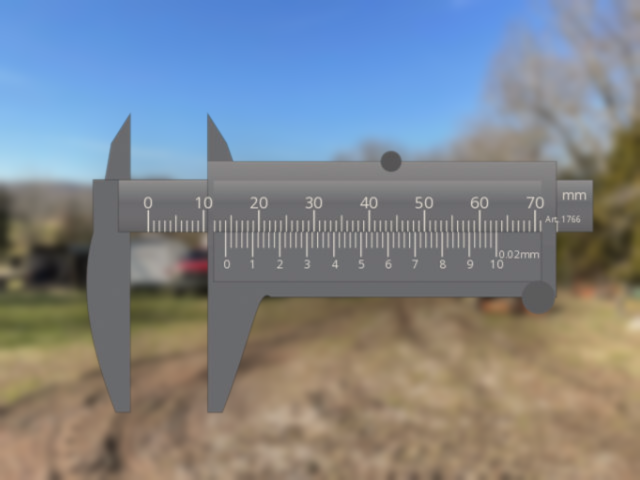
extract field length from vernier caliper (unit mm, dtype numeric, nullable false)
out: 14.0 mm
